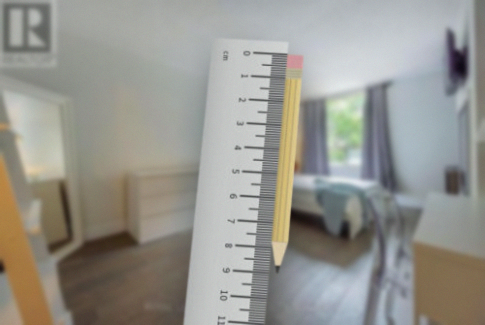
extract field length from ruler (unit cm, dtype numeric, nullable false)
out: 9 cm
